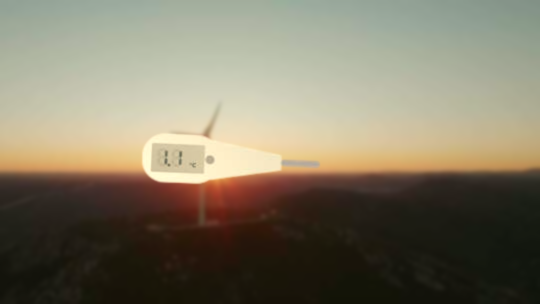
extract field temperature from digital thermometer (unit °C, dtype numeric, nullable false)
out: 1.1 °C
